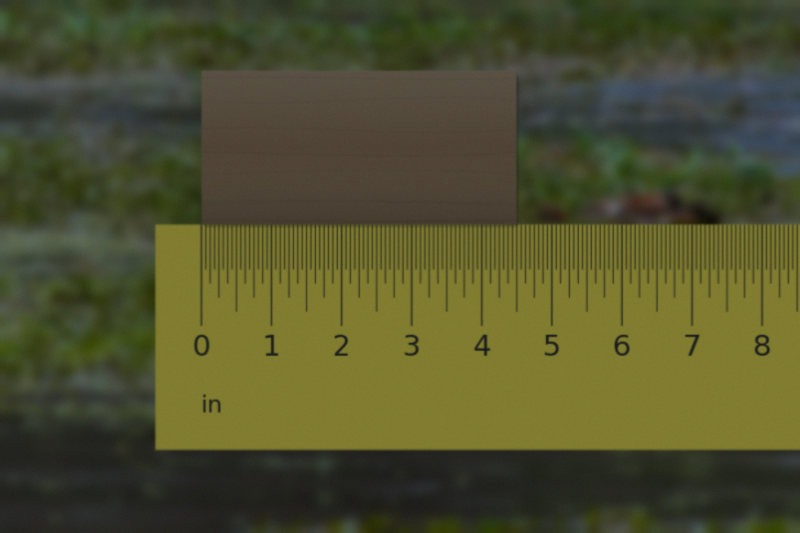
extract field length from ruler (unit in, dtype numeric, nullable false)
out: 4.5 in
